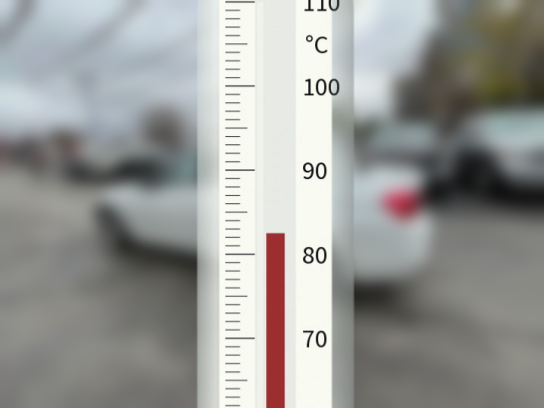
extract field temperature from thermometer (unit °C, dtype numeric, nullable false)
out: 82.5 °C
